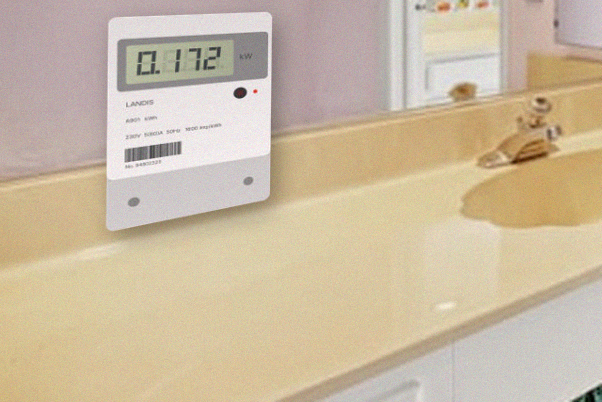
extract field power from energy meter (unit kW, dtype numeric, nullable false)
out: 0.172 kW
